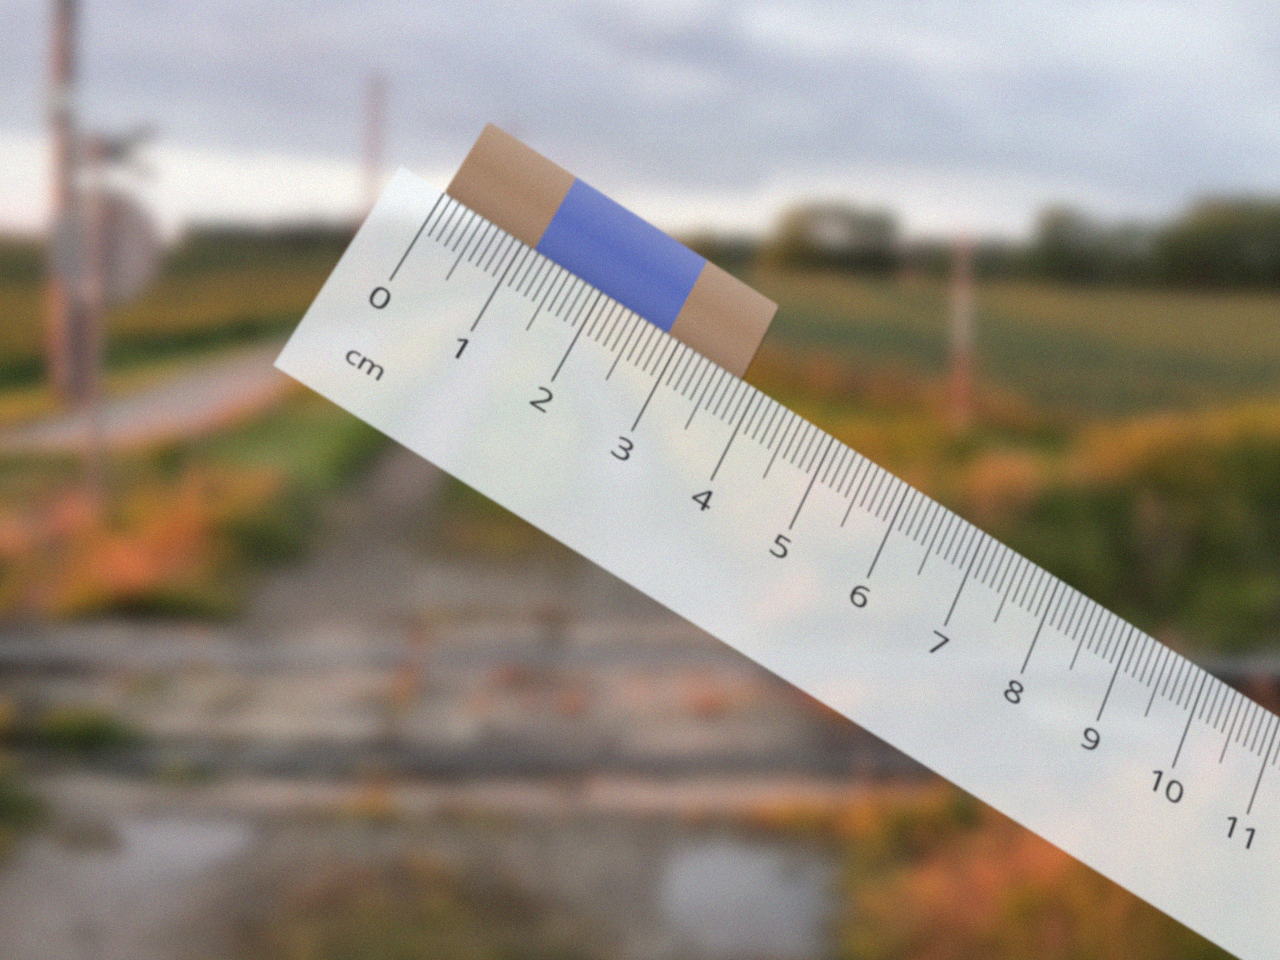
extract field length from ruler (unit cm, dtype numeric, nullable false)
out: 3.8 cm
